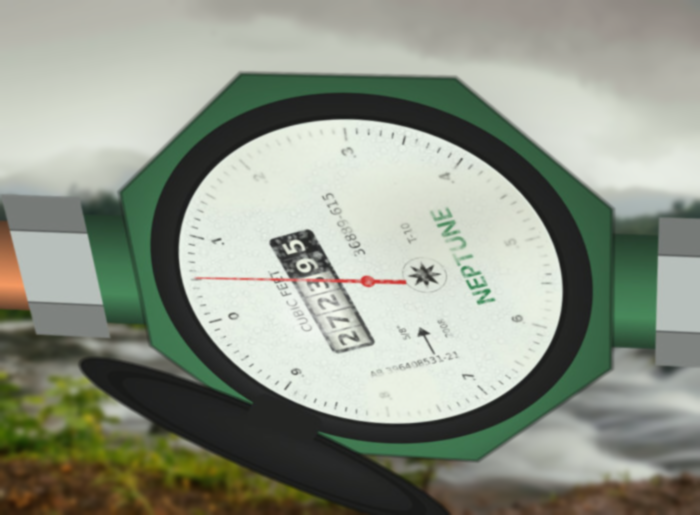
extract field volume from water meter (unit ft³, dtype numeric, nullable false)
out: 272395.05 ft³
